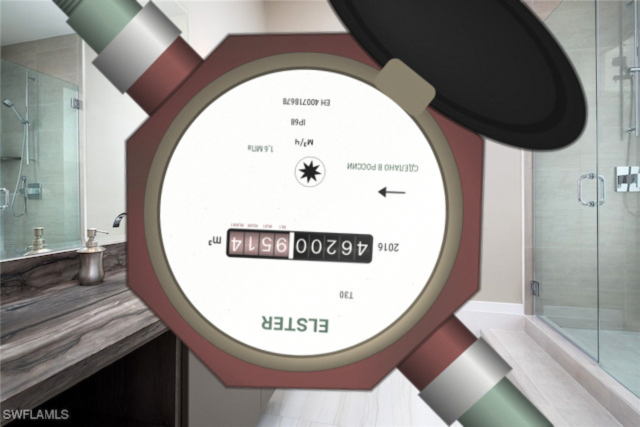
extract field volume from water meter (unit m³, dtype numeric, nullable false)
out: 46200.9514 m³
